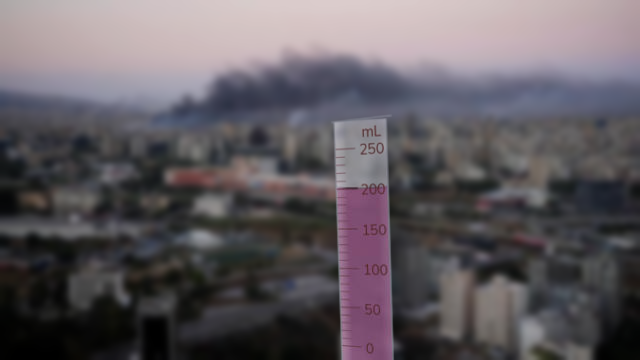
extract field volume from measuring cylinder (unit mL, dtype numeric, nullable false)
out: 200 mL
